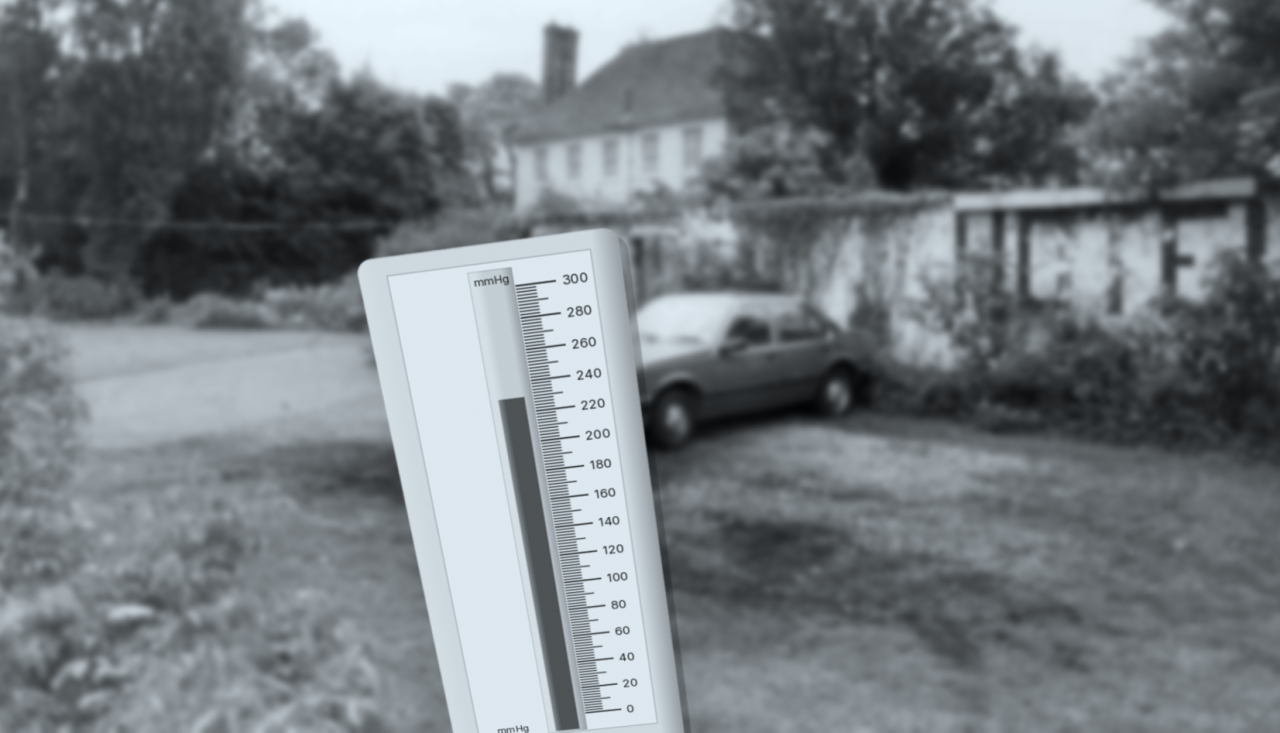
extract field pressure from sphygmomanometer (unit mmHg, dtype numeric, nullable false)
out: 230 mmHg
